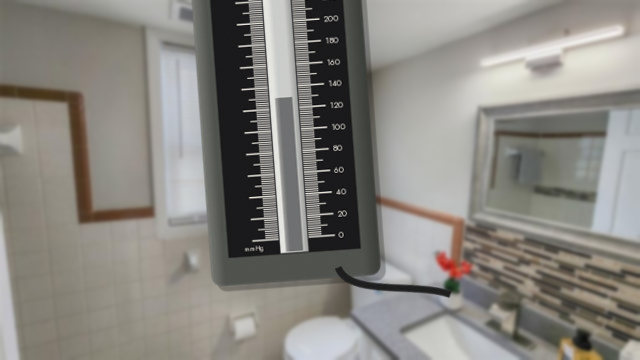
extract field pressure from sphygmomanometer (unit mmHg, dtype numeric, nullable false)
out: 130 mmHg
